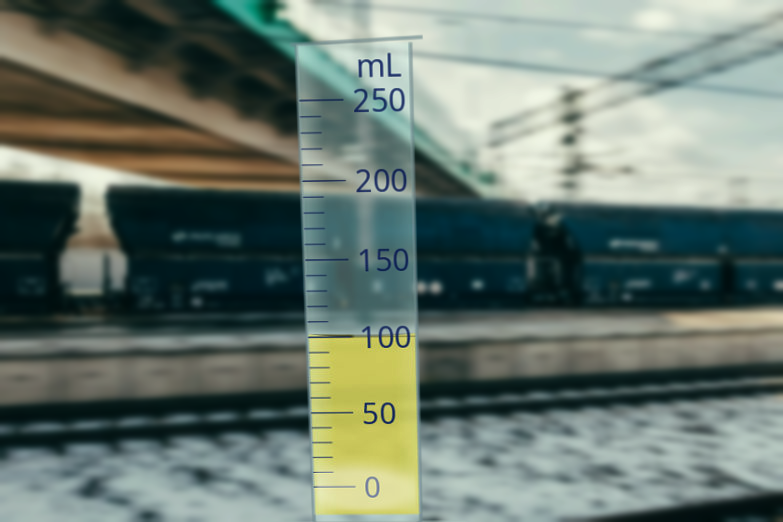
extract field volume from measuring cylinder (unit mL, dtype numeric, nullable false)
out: 100 mL
